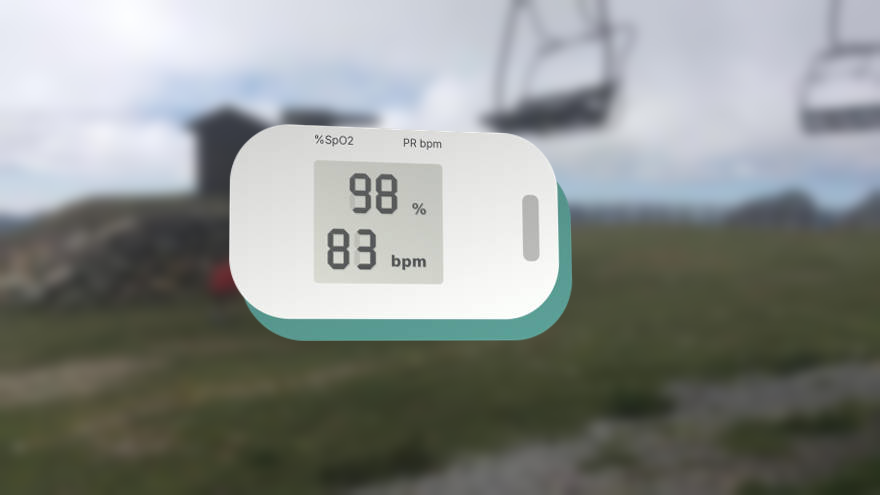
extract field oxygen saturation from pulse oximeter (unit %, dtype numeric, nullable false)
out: 98 %
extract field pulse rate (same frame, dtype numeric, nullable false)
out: 83 bpm
